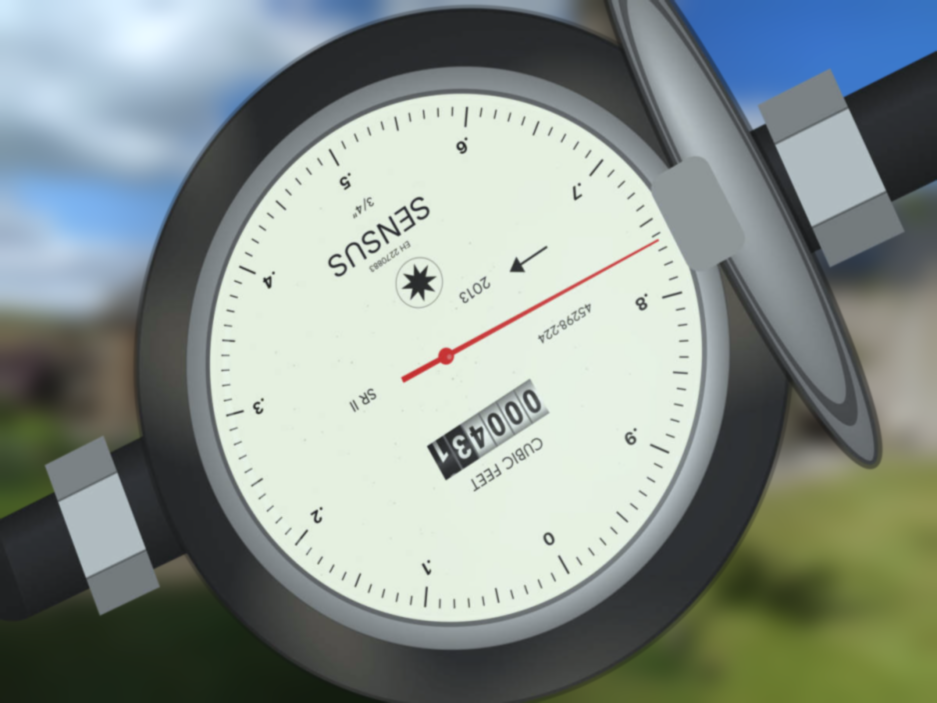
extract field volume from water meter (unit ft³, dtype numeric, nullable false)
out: 430.76 ft³
